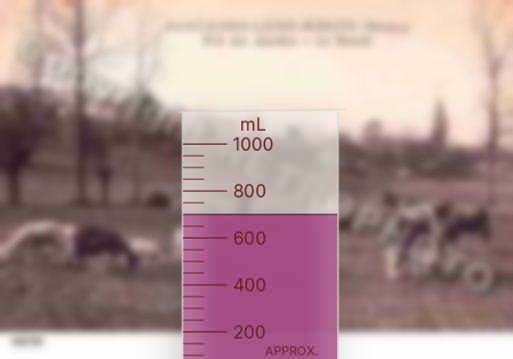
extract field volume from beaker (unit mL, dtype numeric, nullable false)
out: 700 mL
